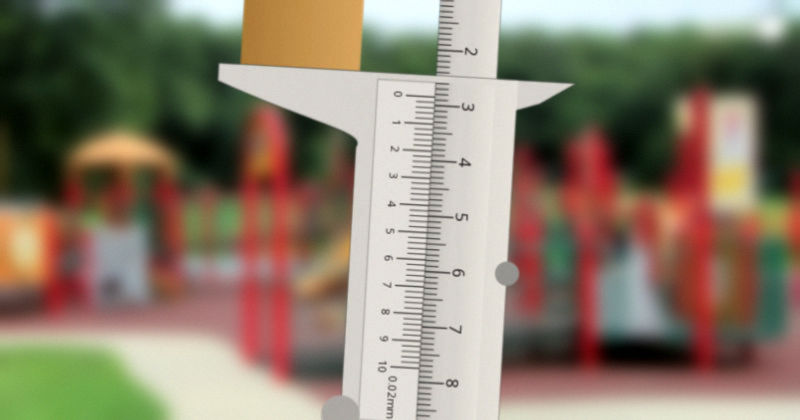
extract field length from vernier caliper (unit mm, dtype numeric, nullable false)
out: 28.5 mm
